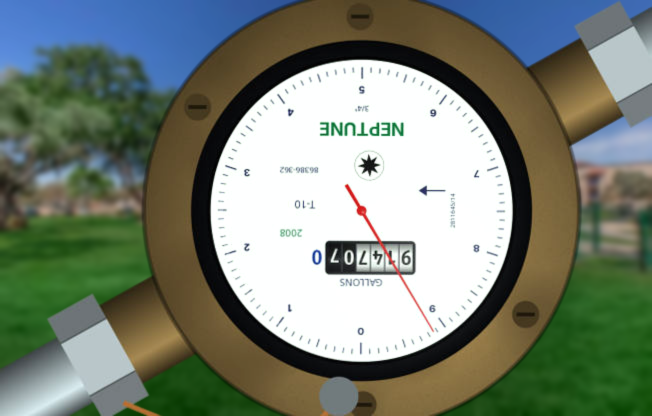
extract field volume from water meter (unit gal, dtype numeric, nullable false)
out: 9147069.1 gal
